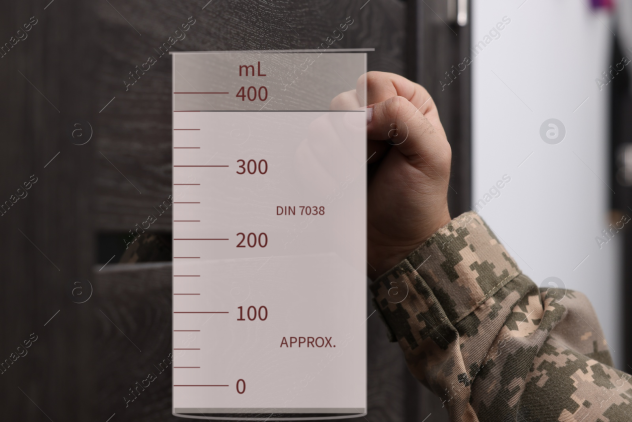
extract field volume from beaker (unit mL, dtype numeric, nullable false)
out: 375 mL
